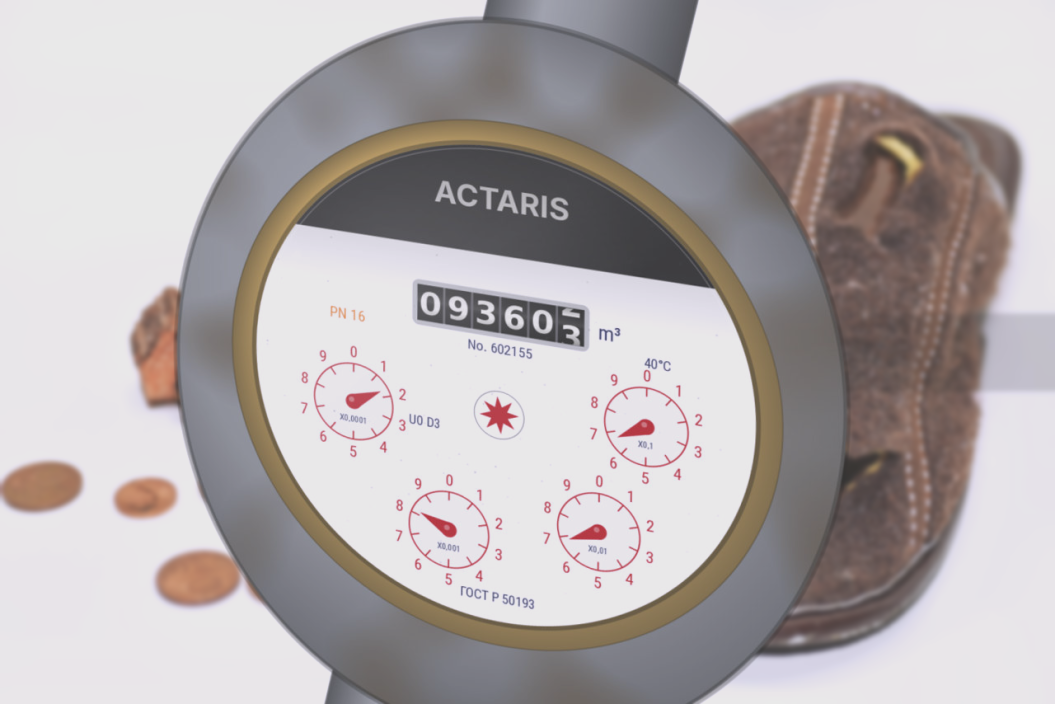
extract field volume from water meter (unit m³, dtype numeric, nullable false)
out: 93602.6681 m³
